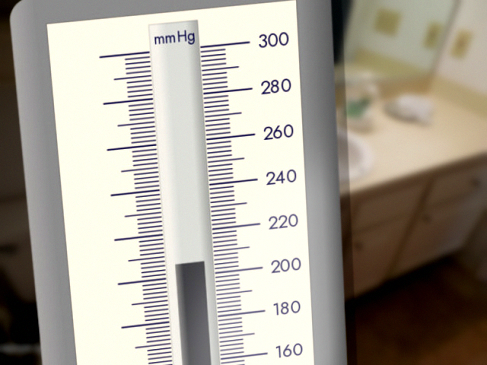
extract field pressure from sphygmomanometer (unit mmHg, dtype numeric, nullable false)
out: 206 mmHg
